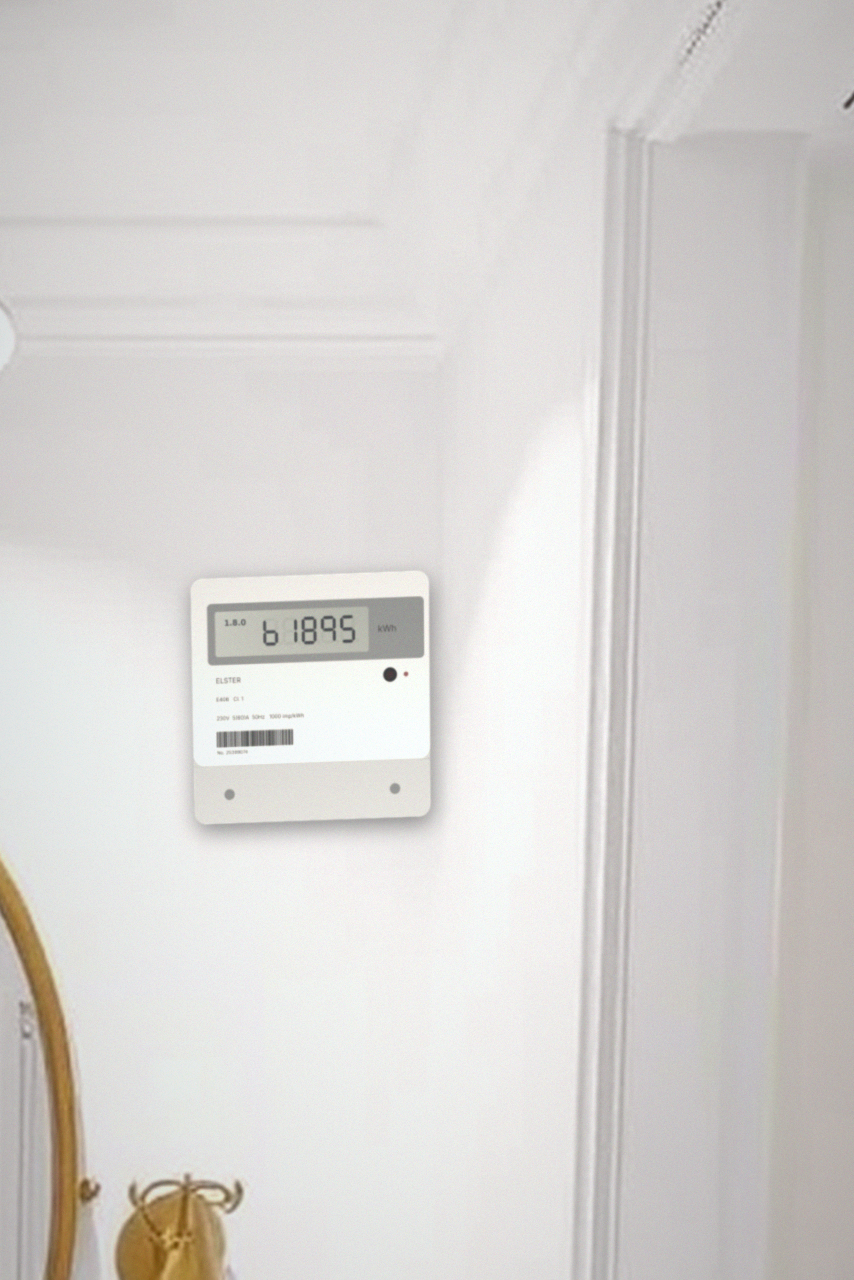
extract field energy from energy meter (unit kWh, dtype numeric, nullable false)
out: 61895 kWh
